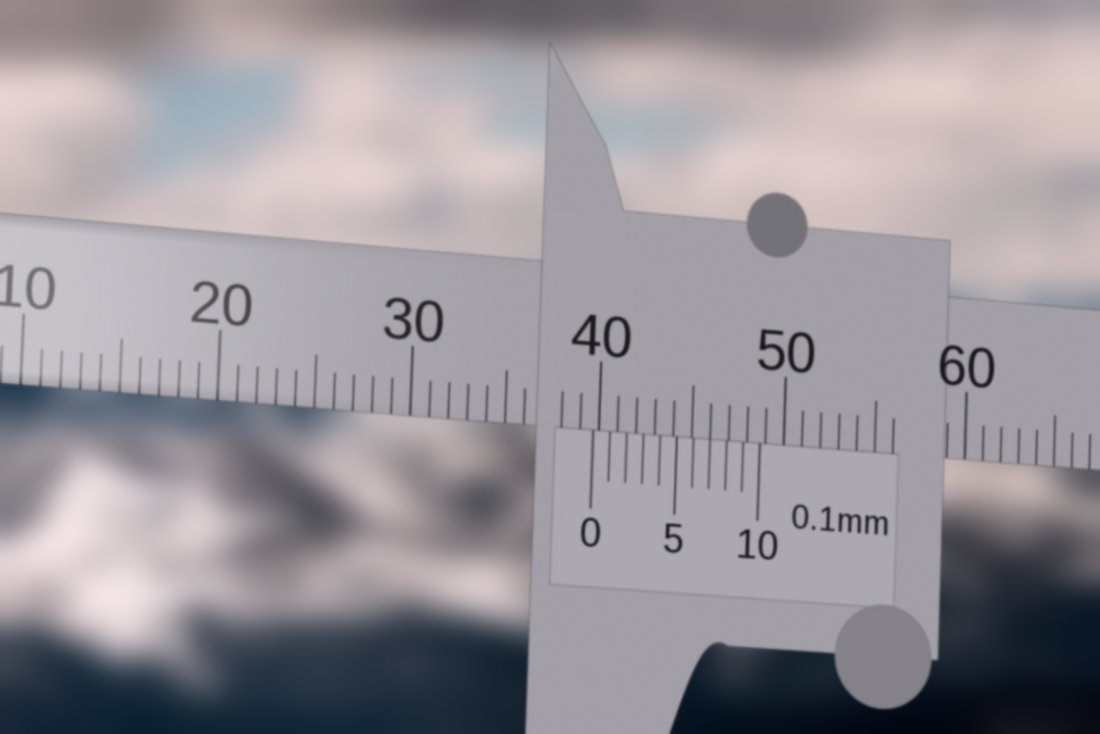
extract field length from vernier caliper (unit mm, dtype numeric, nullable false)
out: 39.7 mm
